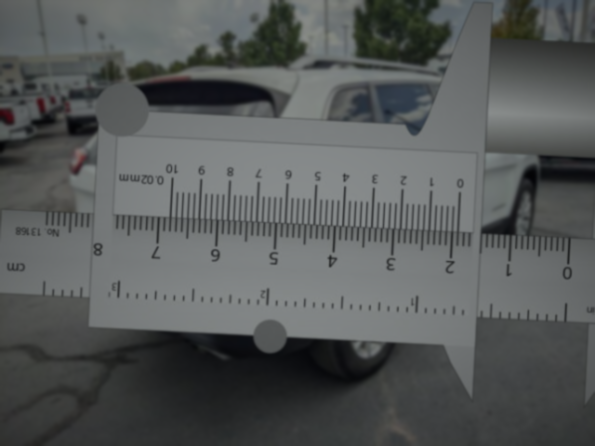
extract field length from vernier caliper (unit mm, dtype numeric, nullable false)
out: 19.0 mm
